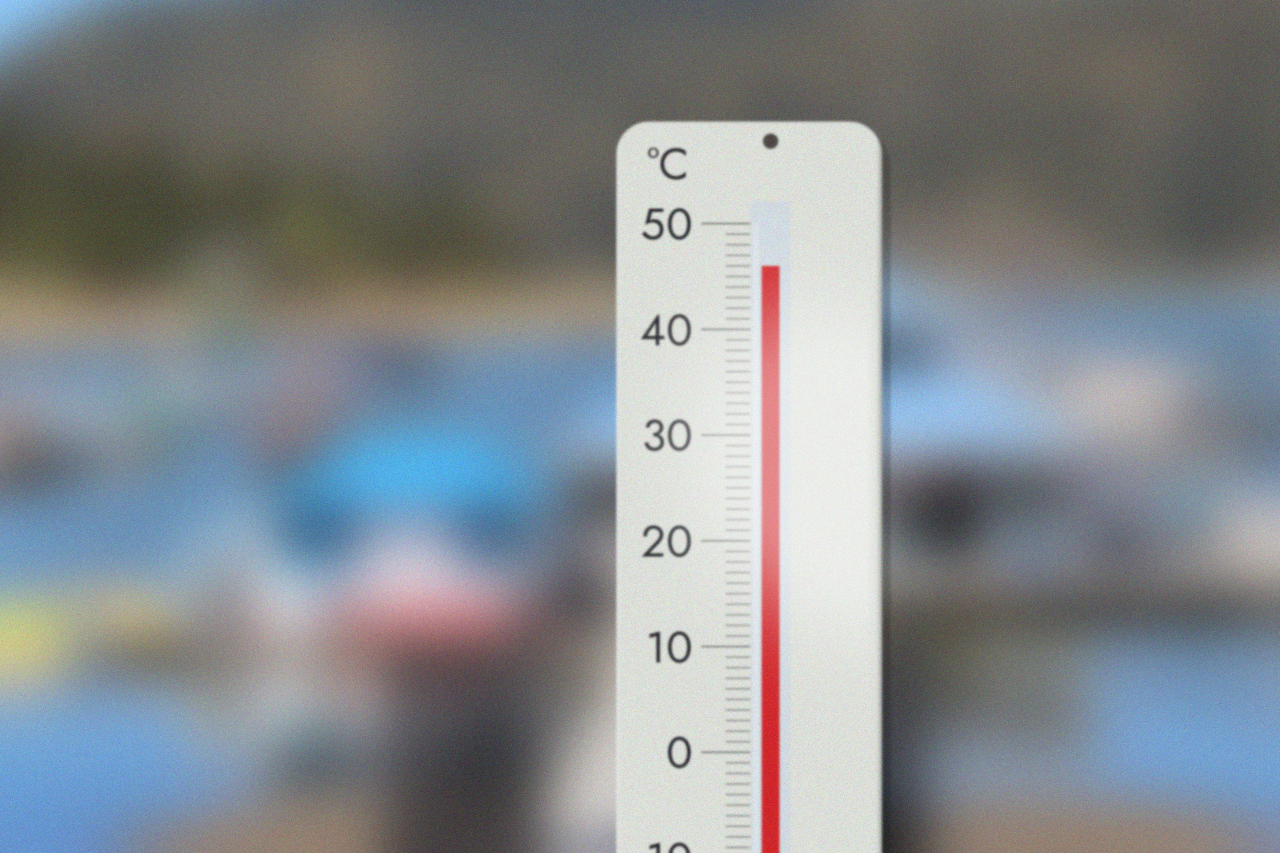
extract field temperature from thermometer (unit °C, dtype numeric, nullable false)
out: 46 °C
